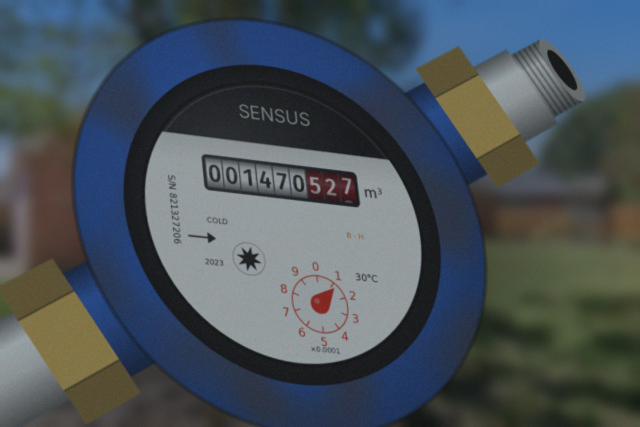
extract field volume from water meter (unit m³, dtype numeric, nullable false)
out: 1470.5271 m³
